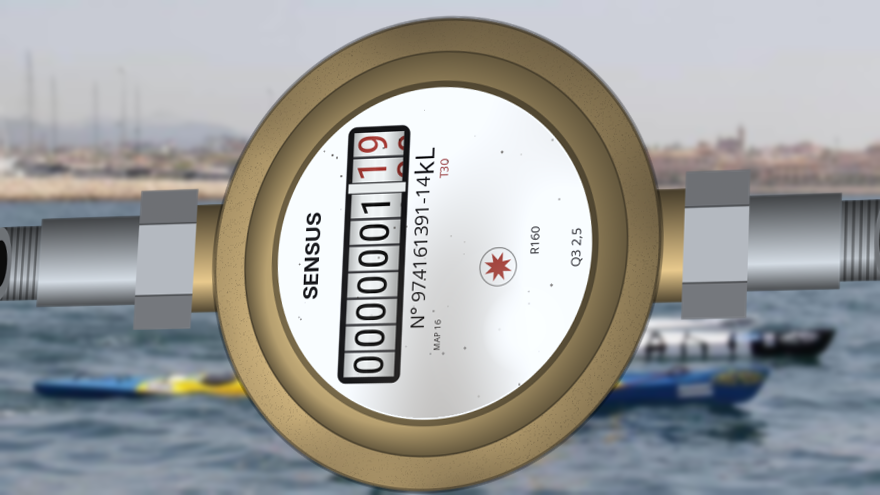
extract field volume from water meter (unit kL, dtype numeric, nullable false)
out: 1.19 kL
